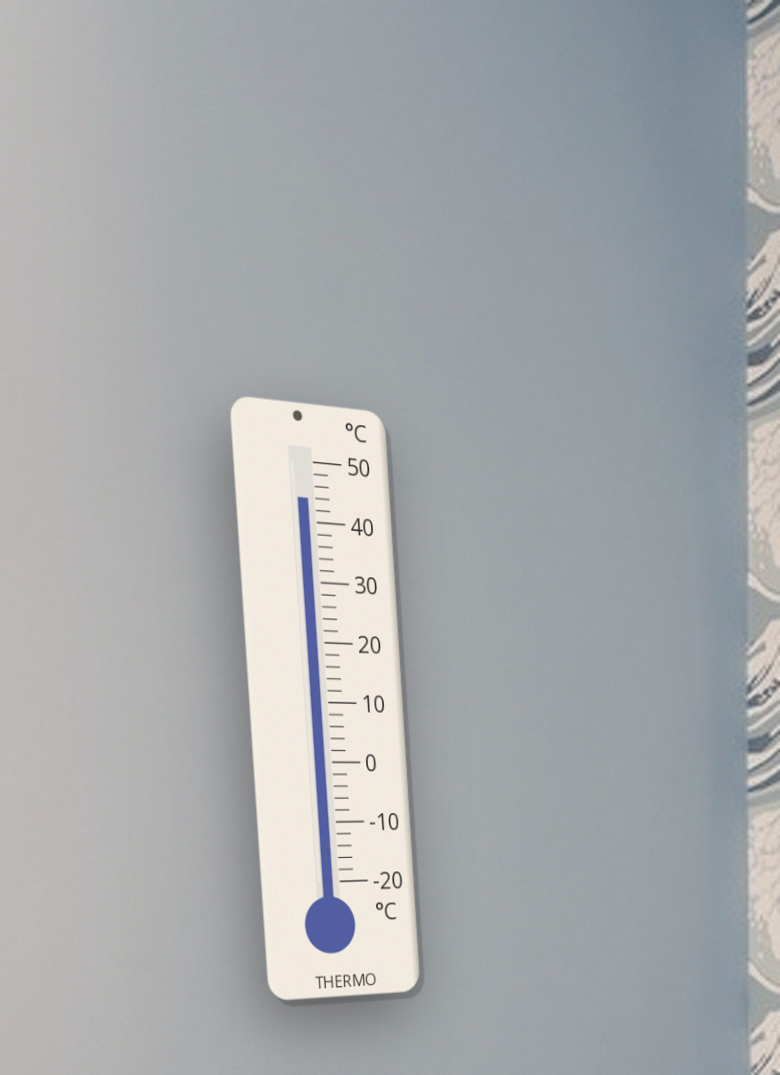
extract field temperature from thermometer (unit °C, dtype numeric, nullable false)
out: 44 °C
